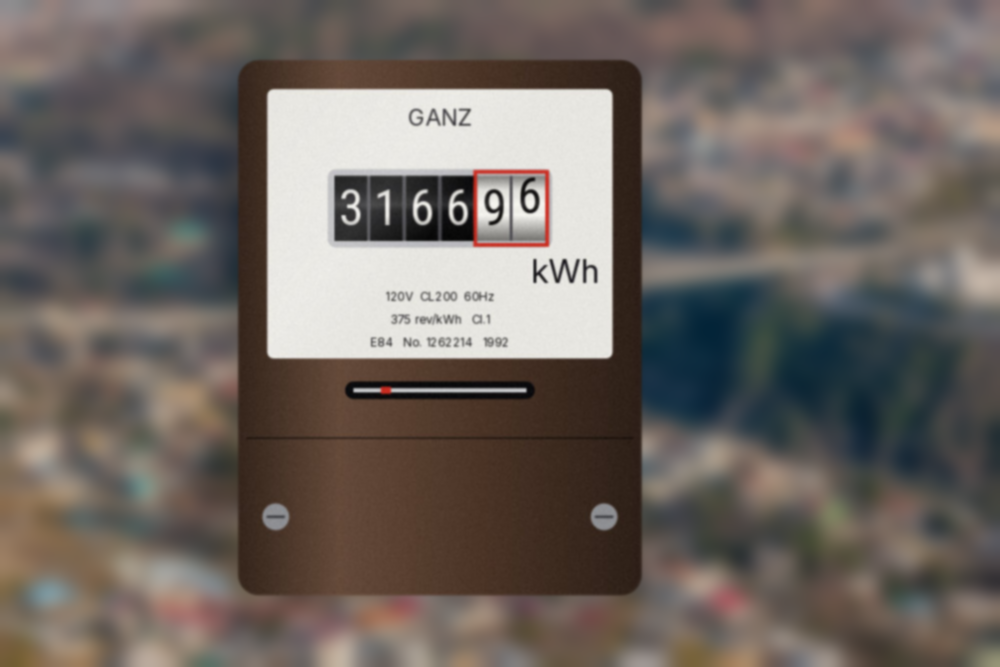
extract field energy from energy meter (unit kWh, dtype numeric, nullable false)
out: 3166.96 kWh
